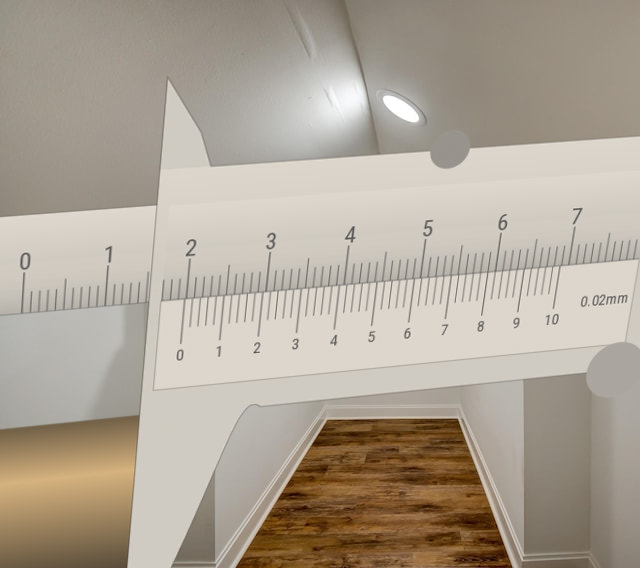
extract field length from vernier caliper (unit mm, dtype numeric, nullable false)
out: 19.8 mm
